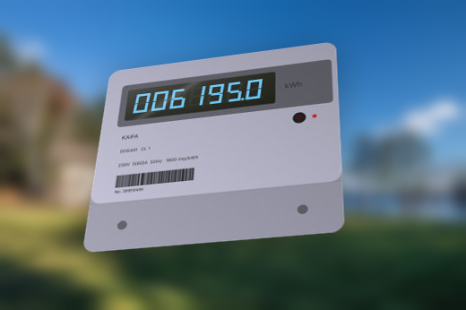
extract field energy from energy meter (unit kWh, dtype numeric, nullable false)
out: 6195.0 kWh
